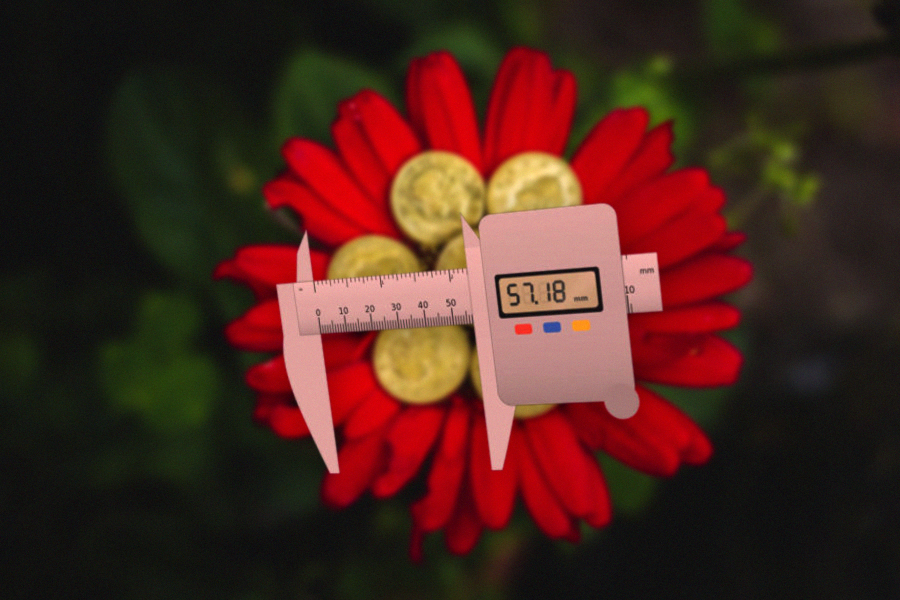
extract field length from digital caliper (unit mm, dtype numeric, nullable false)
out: 57.18 mm
